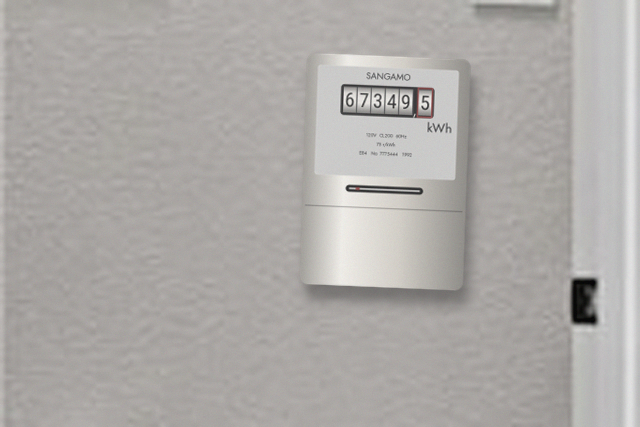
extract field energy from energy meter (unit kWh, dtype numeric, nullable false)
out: 67349.5 kWh
